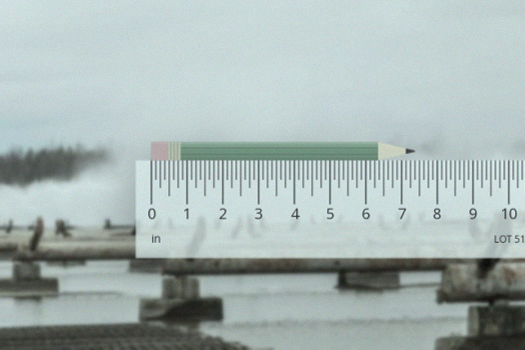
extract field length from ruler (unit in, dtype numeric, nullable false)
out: 7.375 in
